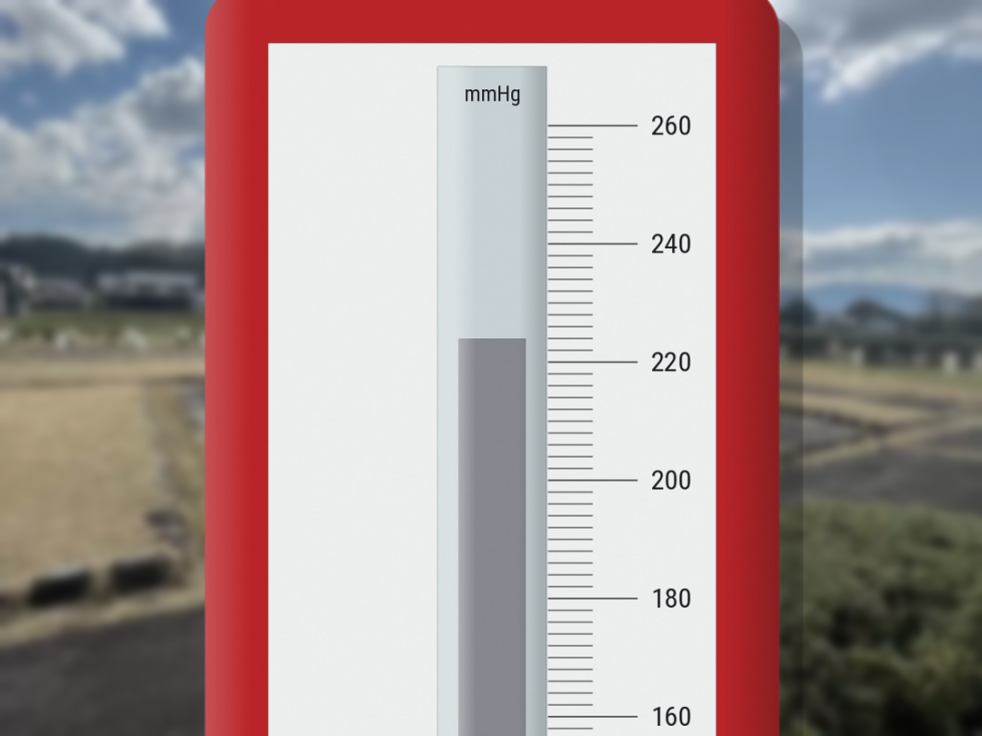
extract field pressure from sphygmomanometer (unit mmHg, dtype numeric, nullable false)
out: 224 mmHg
